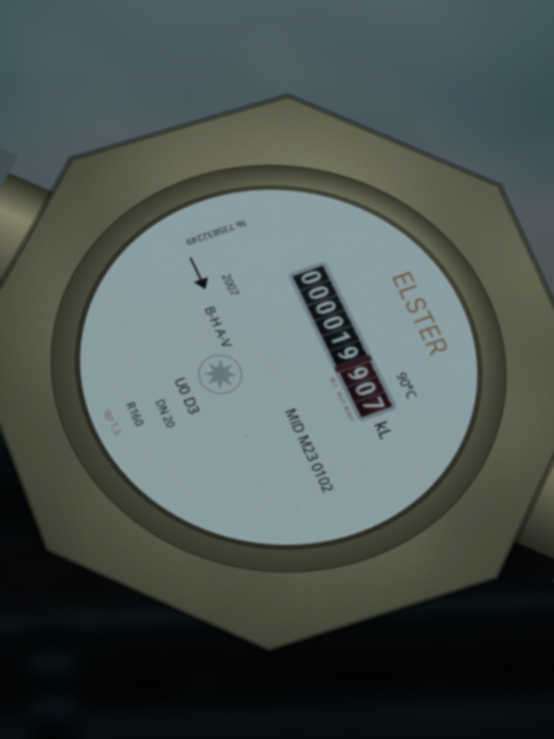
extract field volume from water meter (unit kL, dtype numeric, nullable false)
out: 19.907 kL
